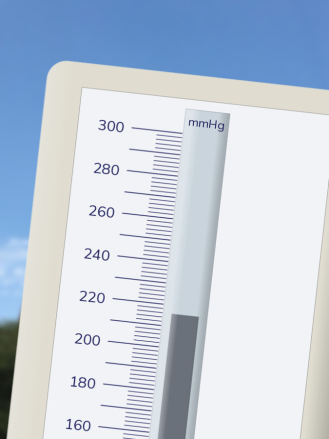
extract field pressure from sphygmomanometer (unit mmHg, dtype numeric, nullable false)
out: 216 mmHg
